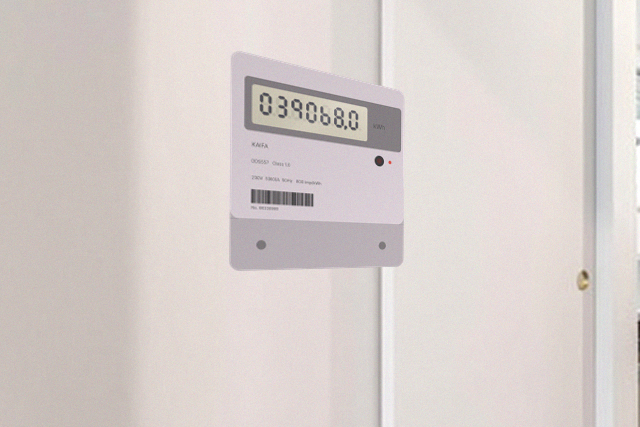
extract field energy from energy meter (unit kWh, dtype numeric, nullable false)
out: 39068.0 kWh
